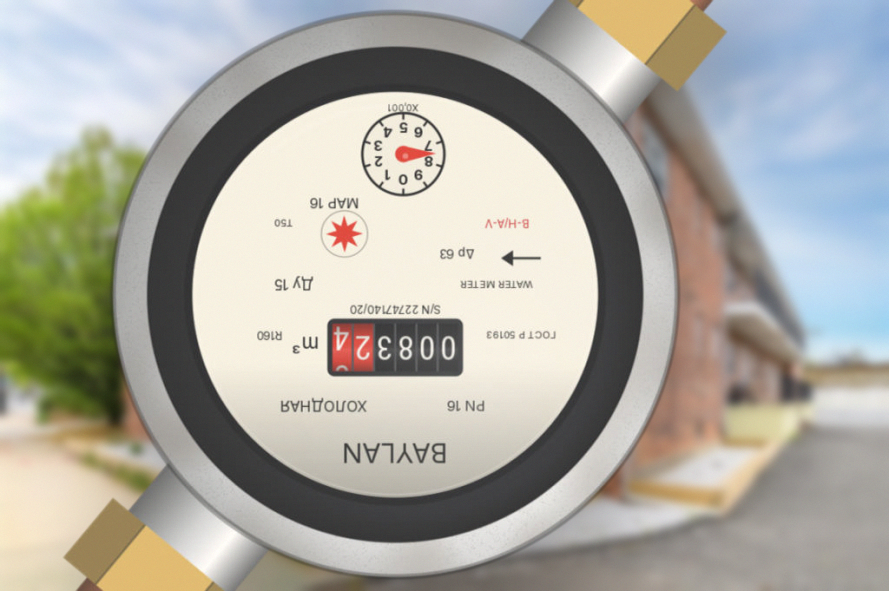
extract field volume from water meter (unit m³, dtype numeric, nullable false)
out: 83.237 m³
